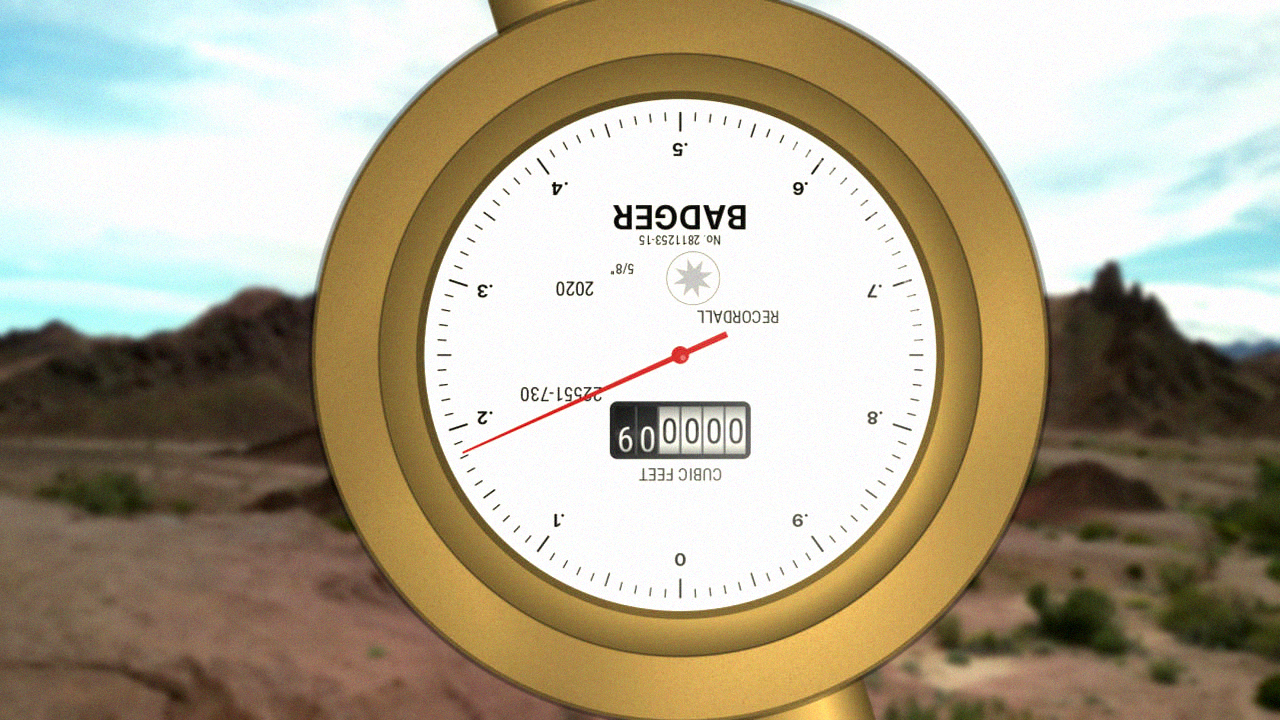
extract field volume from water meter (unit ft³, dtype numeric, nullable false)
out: 9.18 ft³
